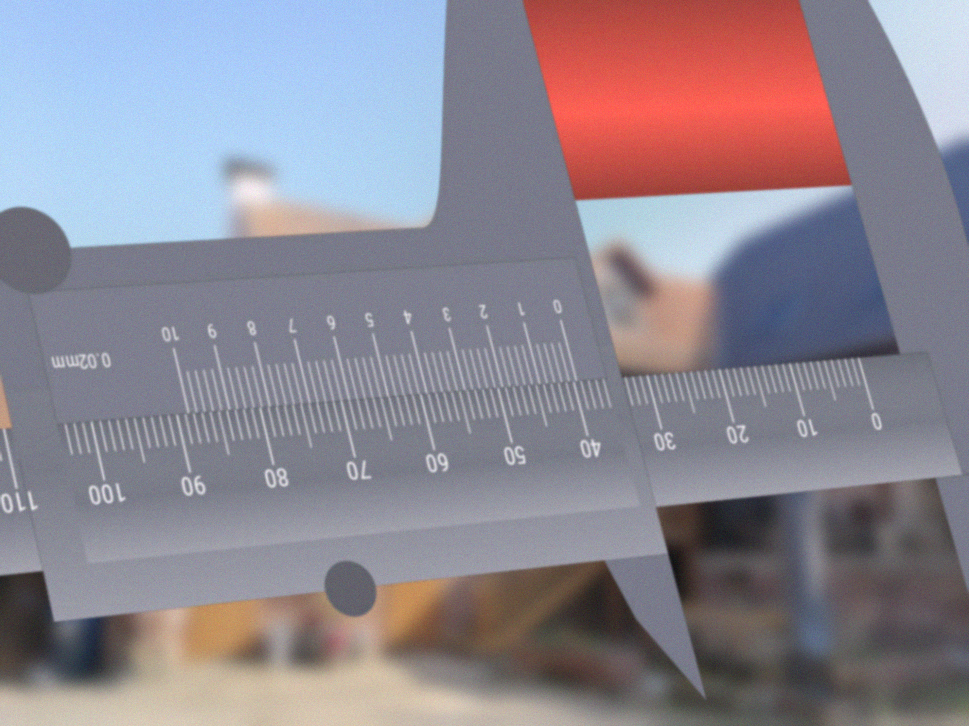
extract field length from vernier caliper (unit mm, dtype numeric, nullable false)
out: 39.6 mm
